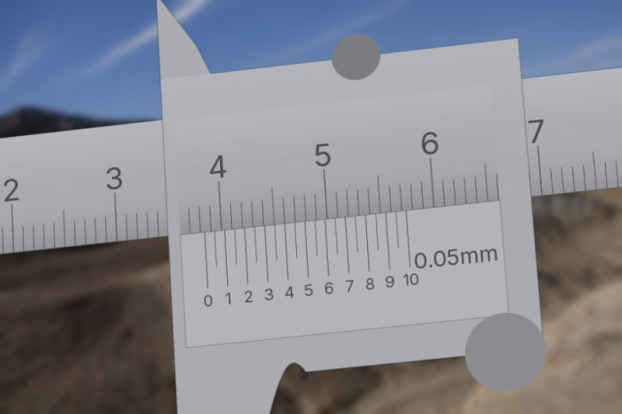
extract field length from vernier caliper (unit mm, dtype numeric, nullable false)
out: 38.4 mm
